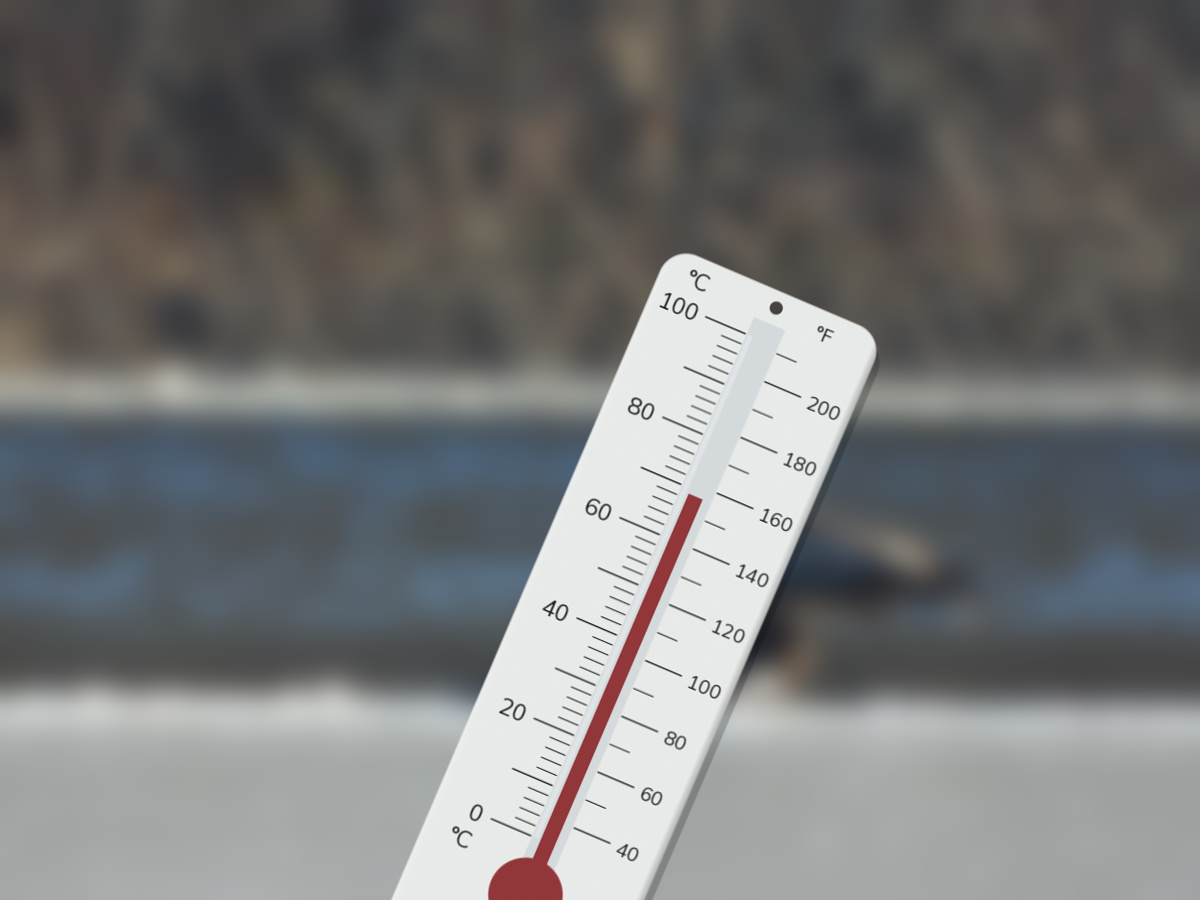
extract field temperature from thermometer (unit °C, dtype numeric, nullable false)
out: 69 °C
